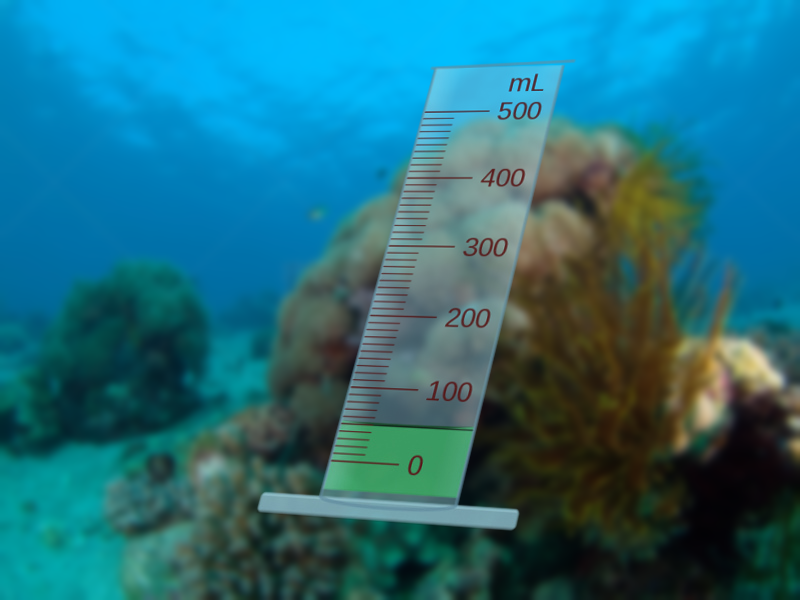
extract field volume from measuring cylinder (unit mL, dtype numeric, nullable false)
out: 50 mL
